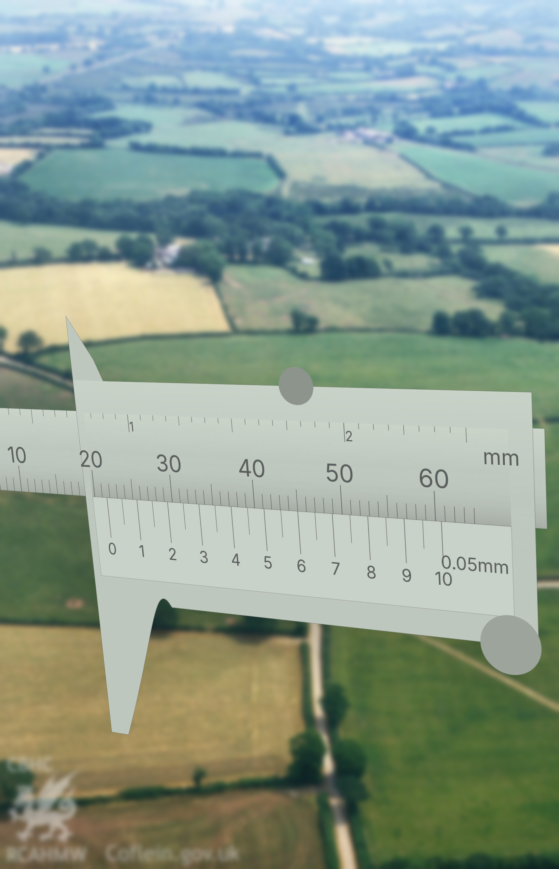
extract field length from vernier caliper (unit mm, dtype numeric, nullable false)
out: 21.6 mm
